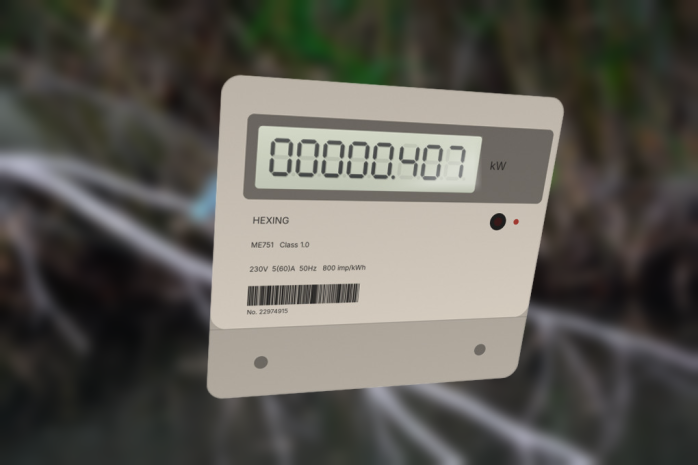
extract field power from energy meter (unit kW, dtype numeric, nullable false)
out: 0.407 kW
